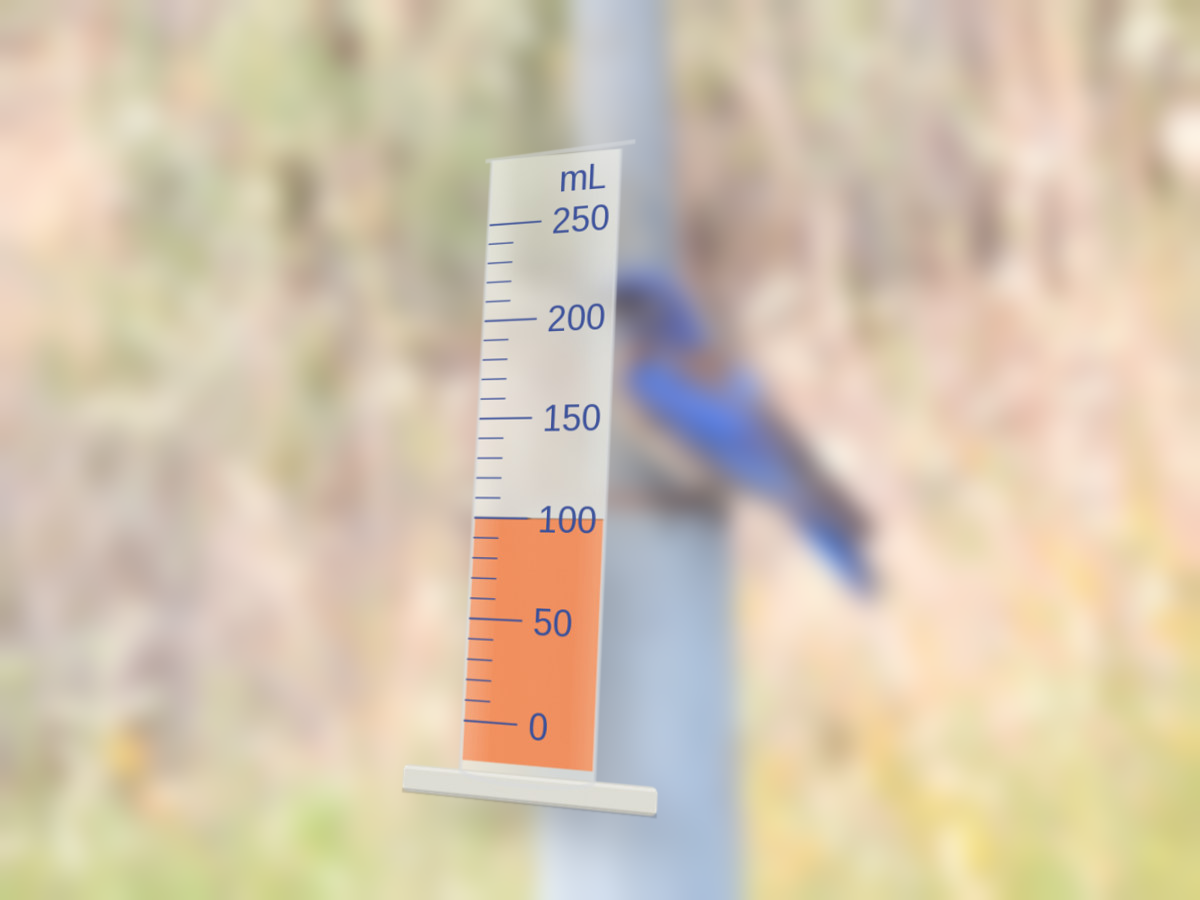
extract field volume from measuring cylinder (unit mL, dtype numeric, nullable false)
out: 100 mL
